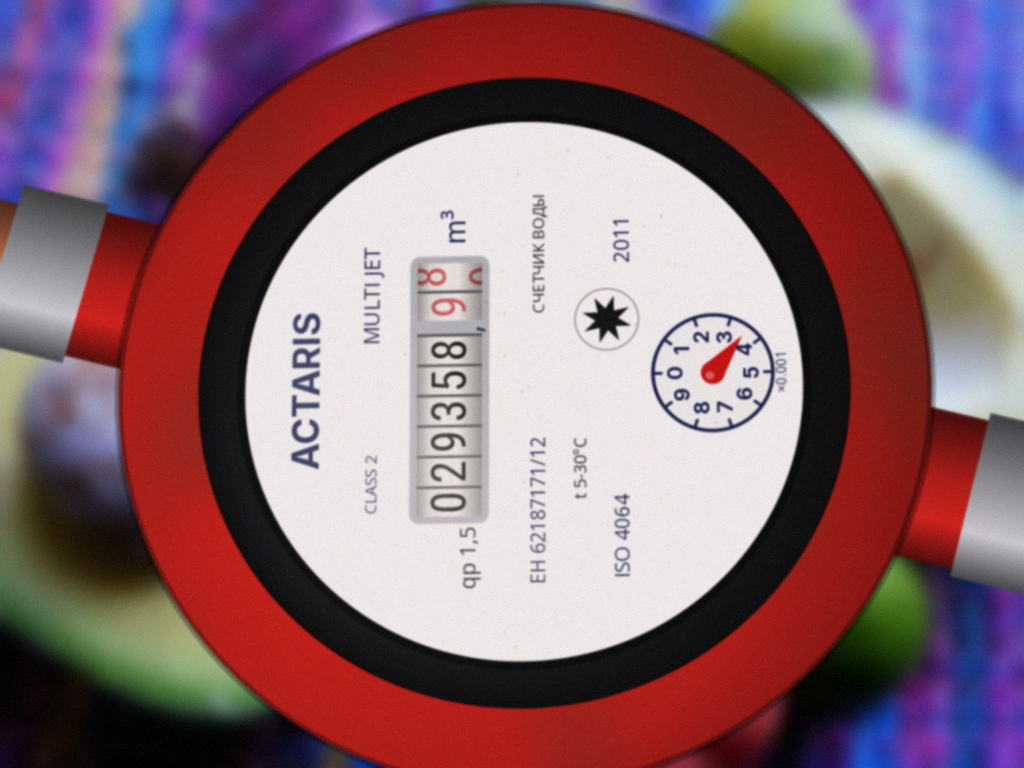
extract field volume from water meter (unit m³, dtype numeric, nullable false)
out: 29358.983 m³
